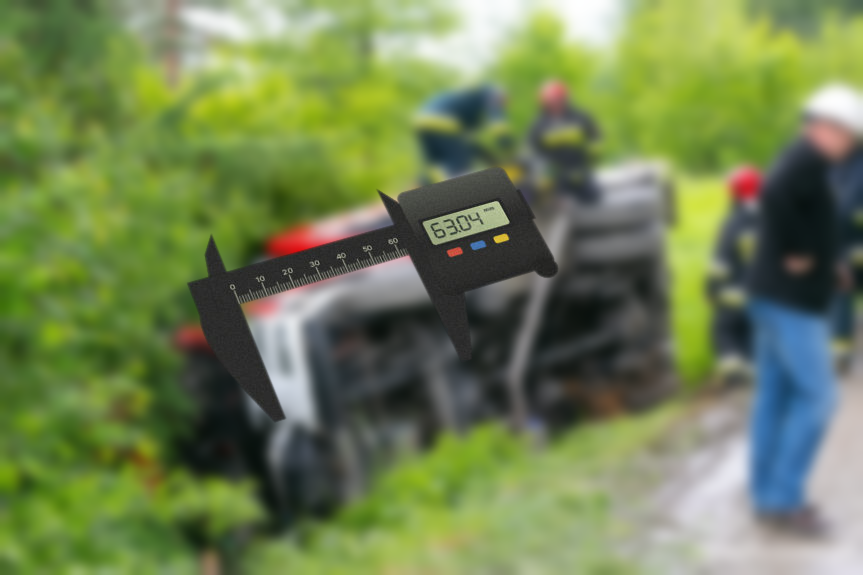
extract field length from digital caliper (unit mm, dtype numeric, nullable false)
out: 63.04 mm
